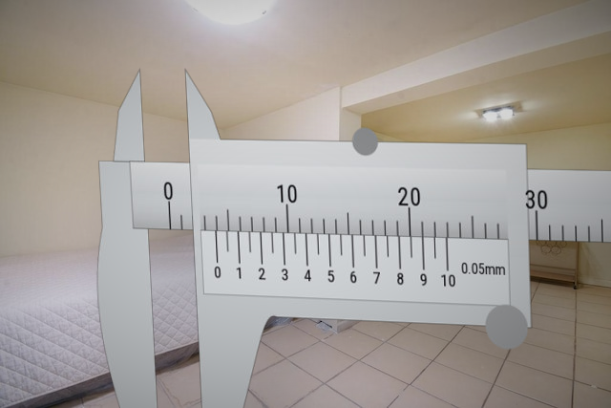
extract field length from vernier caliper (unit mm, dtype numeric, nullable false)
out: 3.9 mm
